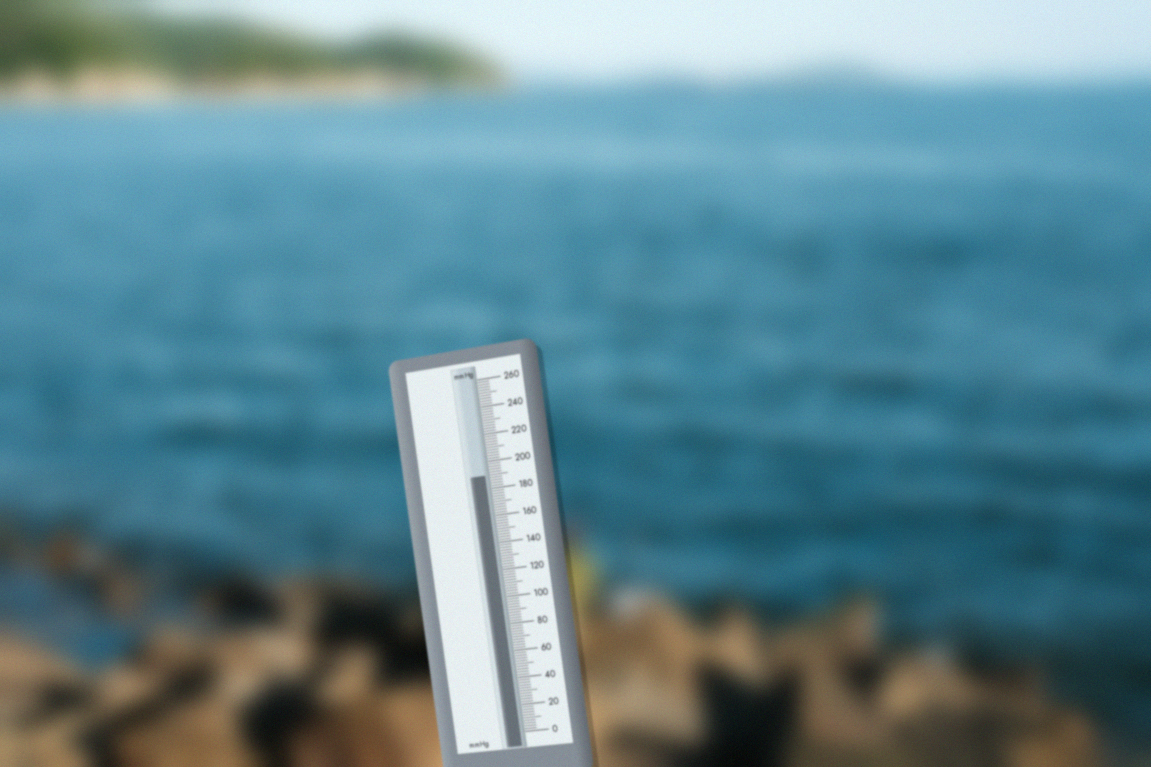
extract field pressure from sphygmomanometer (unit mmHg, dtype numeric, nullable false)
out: 190 mmHg
